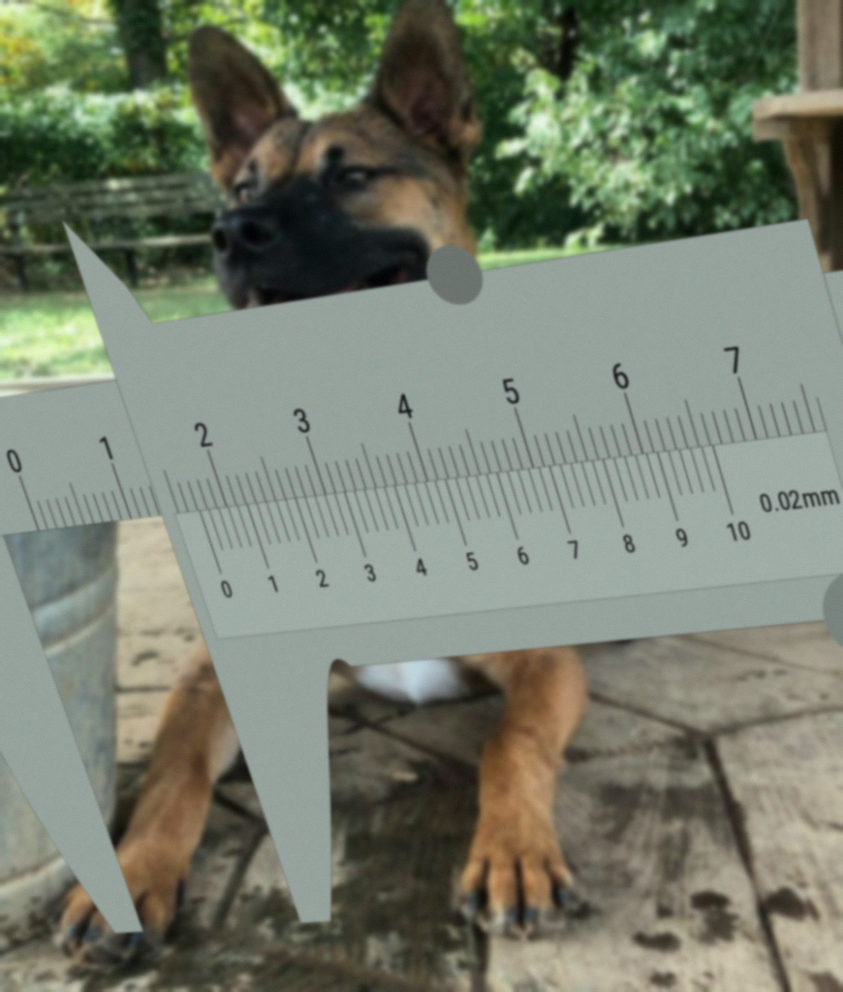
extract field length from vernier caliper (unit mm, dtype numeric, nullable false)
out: 17.2 mm
